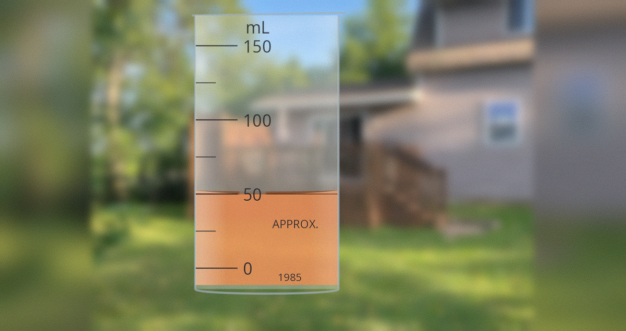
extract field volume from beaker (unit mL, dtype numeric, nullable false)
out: 50 mL
